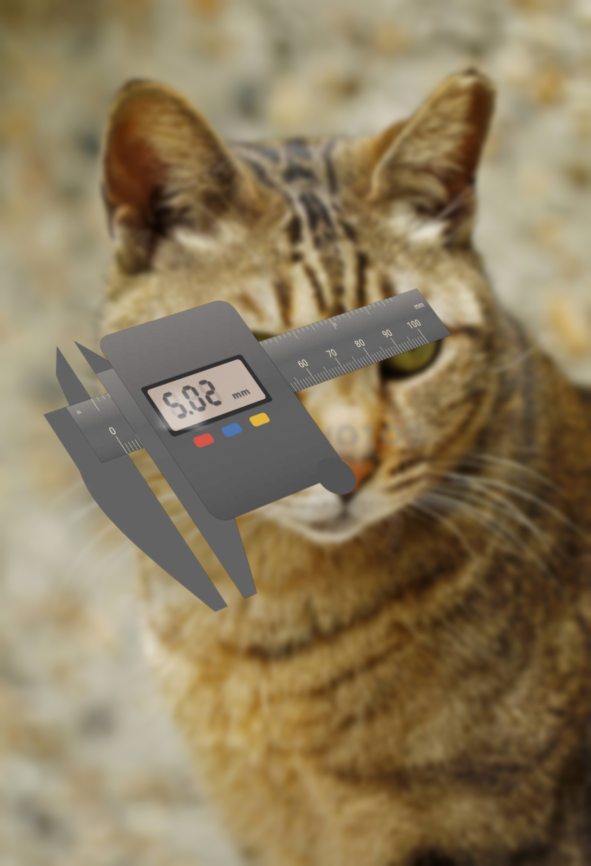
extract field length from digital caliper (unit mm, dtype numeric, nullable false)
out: 5.02 mm
